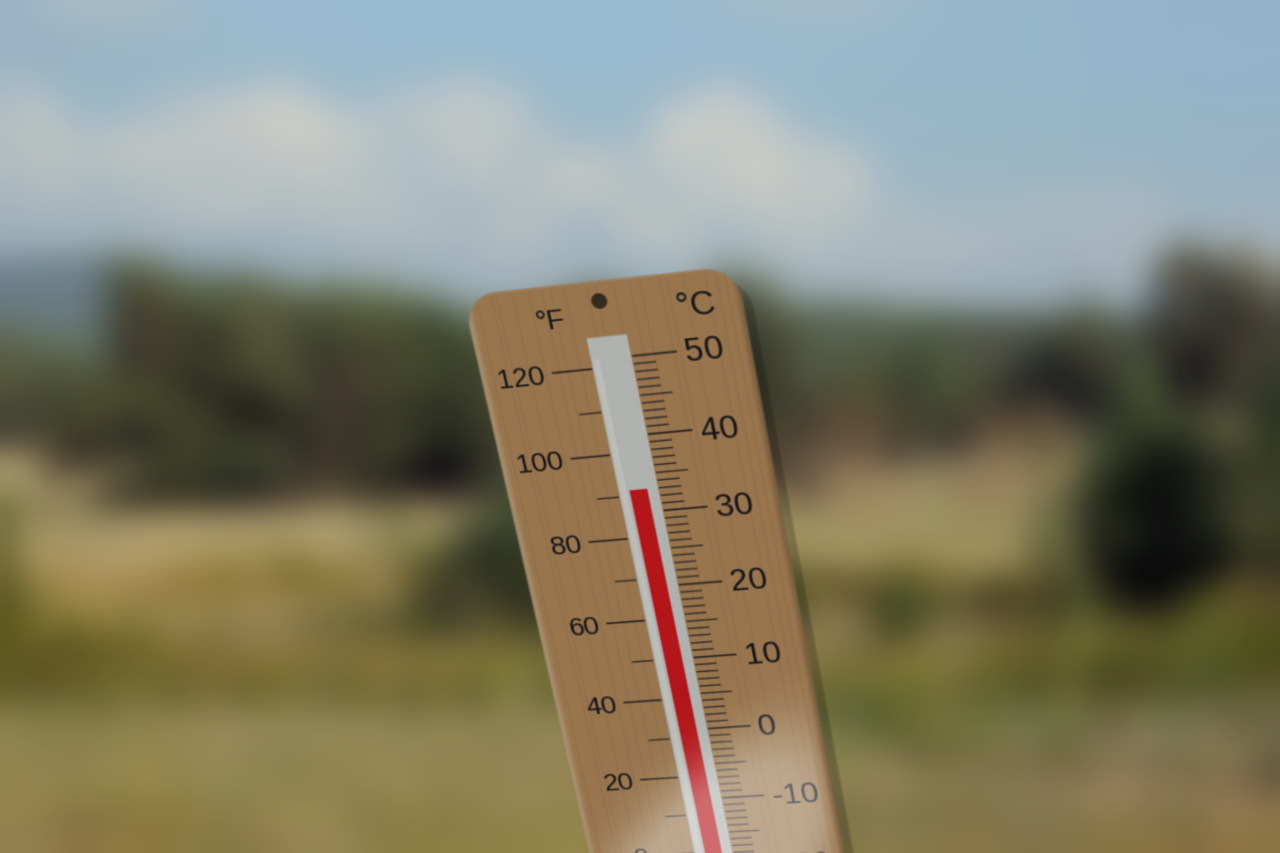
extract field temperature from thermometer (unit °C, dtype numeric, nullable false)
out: 33 °C
